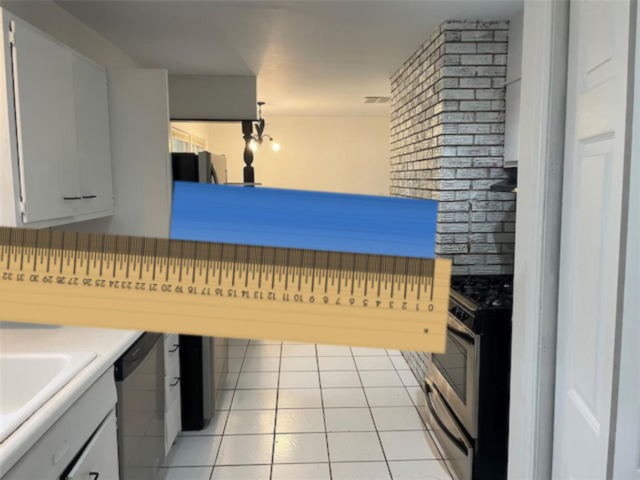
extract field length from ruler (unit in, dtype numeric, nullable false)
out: 20 in
